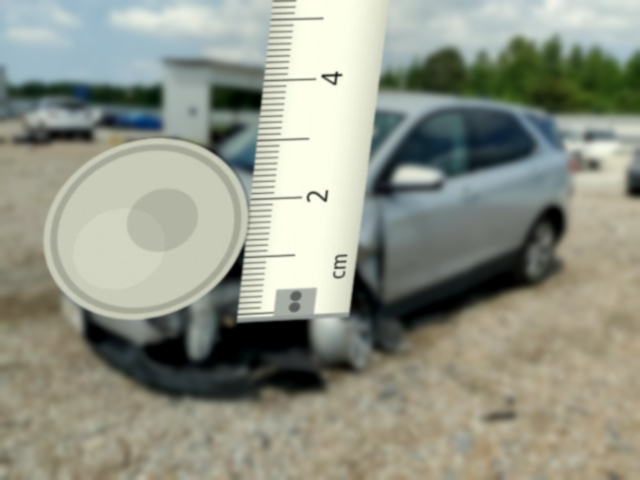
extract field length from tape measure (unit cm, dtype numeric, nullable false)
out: 3.1 cm
